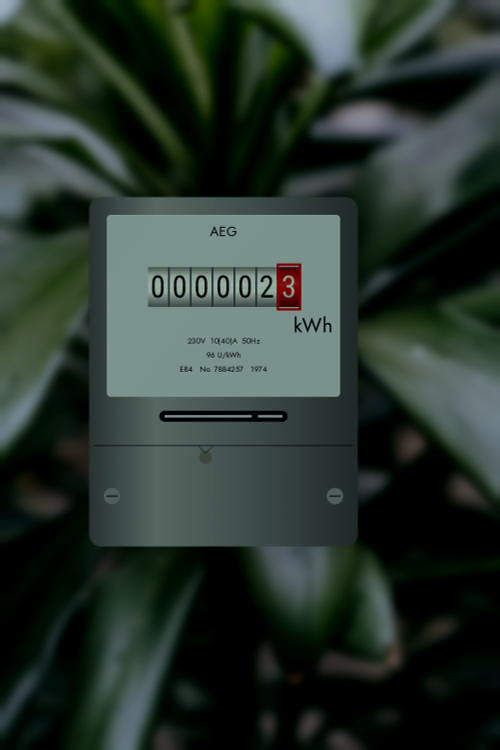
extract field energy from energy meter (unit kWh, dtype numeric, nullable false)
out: 2.3 kWh
